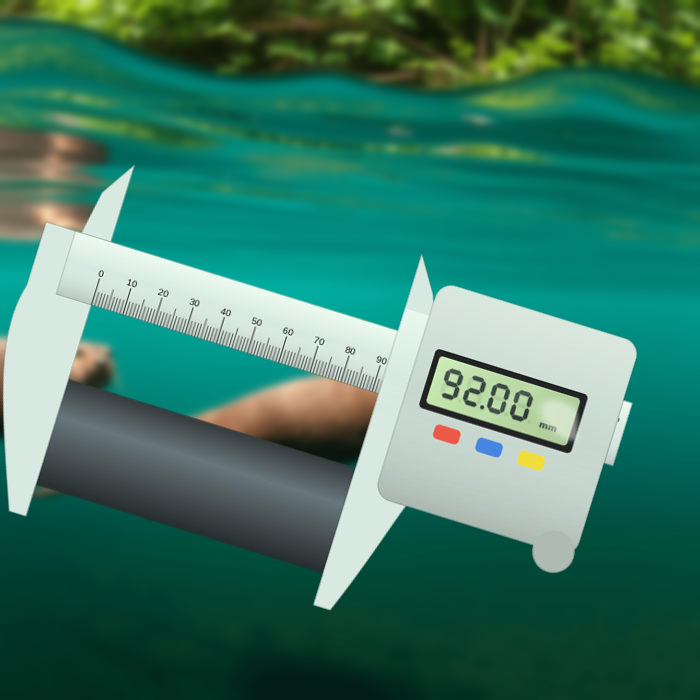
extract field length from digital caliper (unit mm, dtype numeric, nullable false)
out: 92.00 mm
